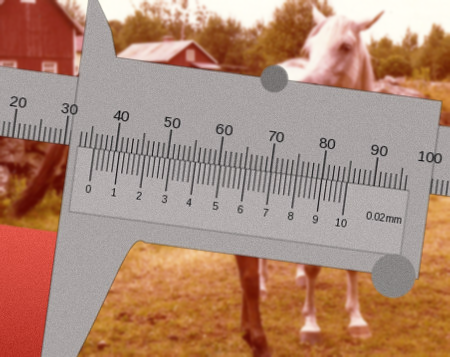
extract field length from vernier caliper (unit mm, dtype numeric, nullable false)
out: 35.8 mm
